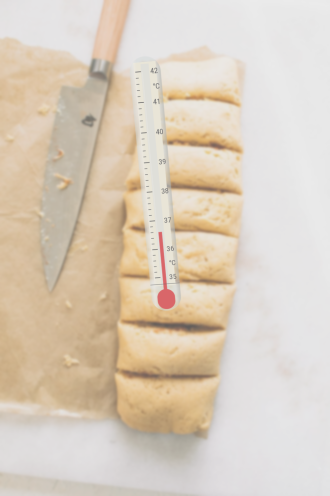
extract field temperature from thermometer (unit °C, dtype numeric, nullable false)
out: 36.6 °C
